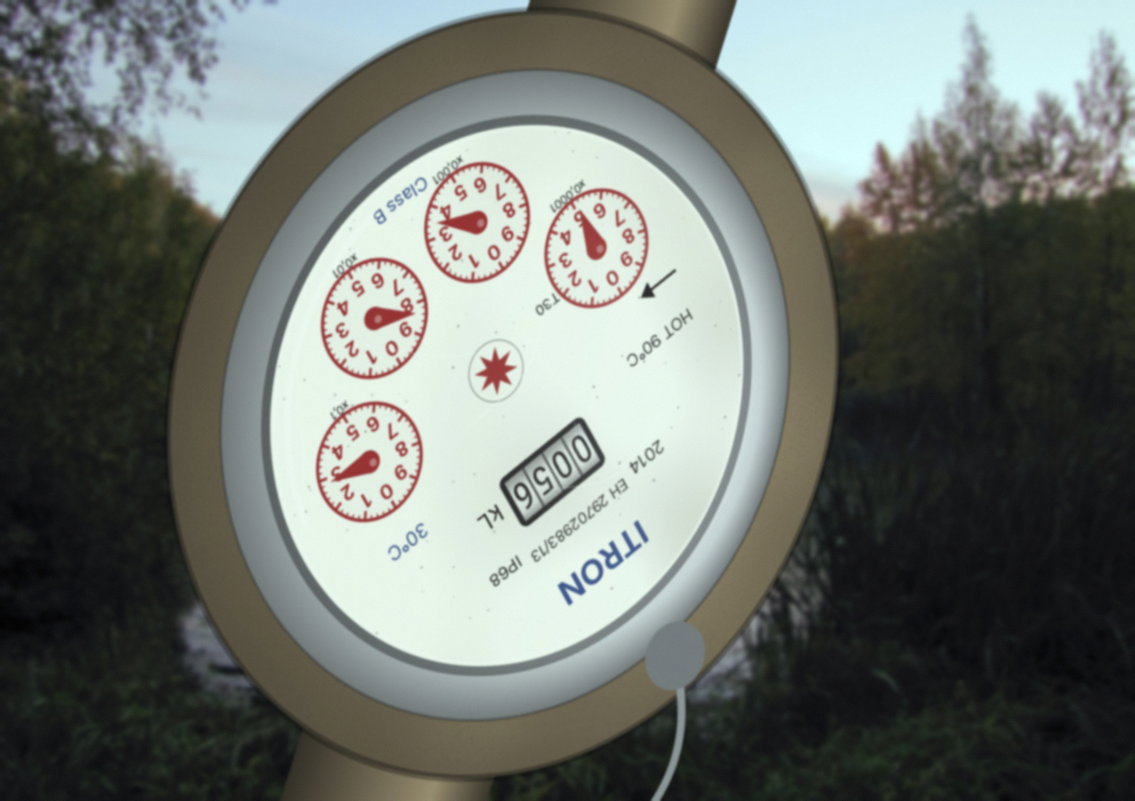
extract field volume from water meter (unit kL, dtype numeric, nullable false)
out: 56.2835 kL
